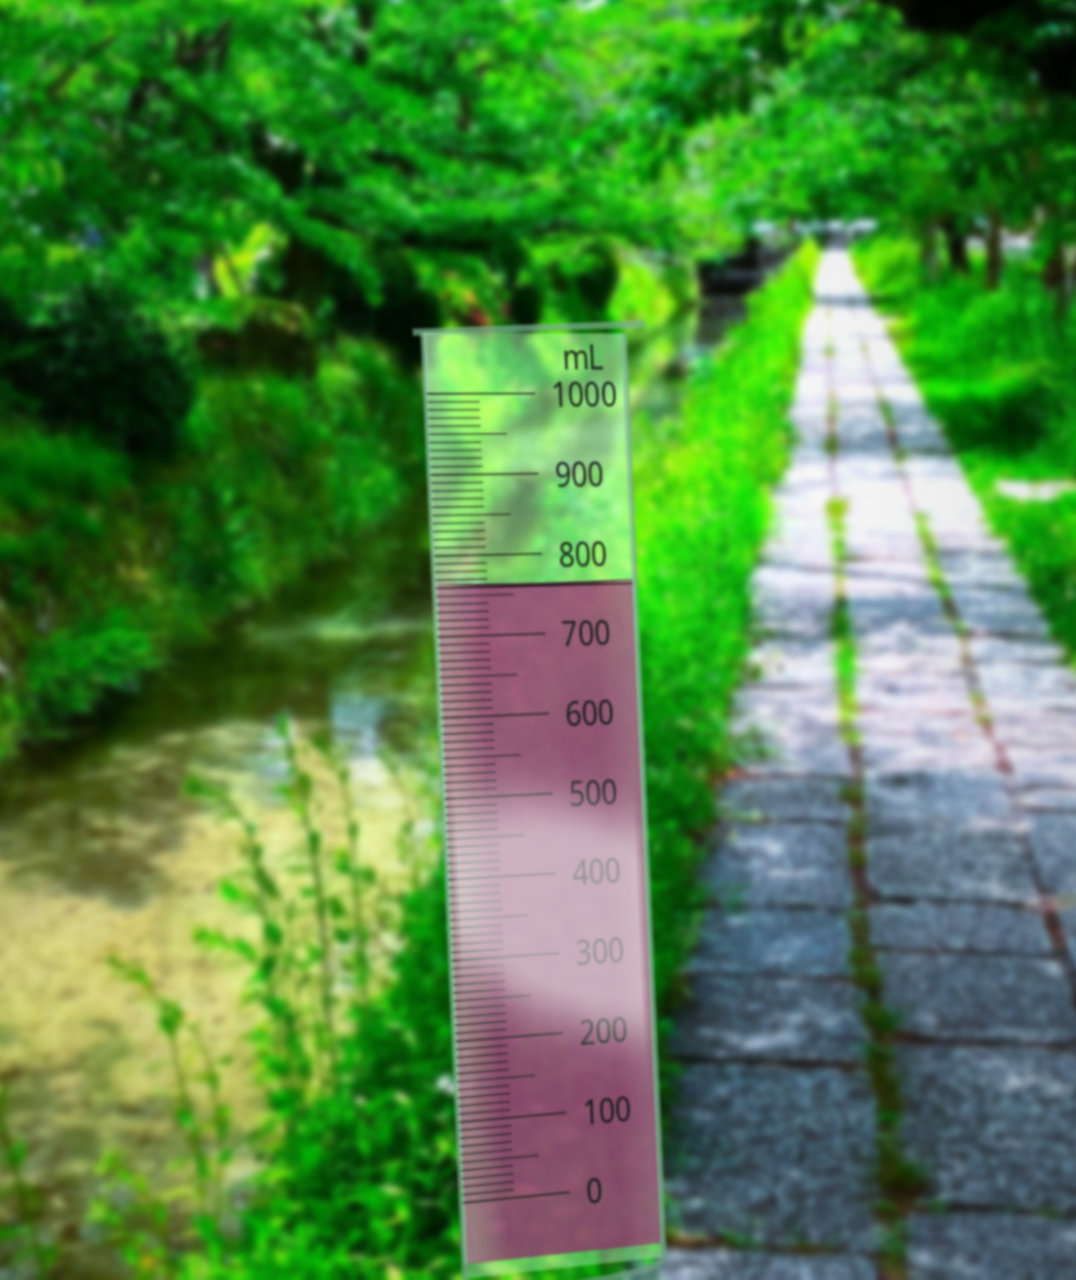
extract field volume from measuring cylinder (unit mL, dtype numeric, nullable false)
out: 760 mL
